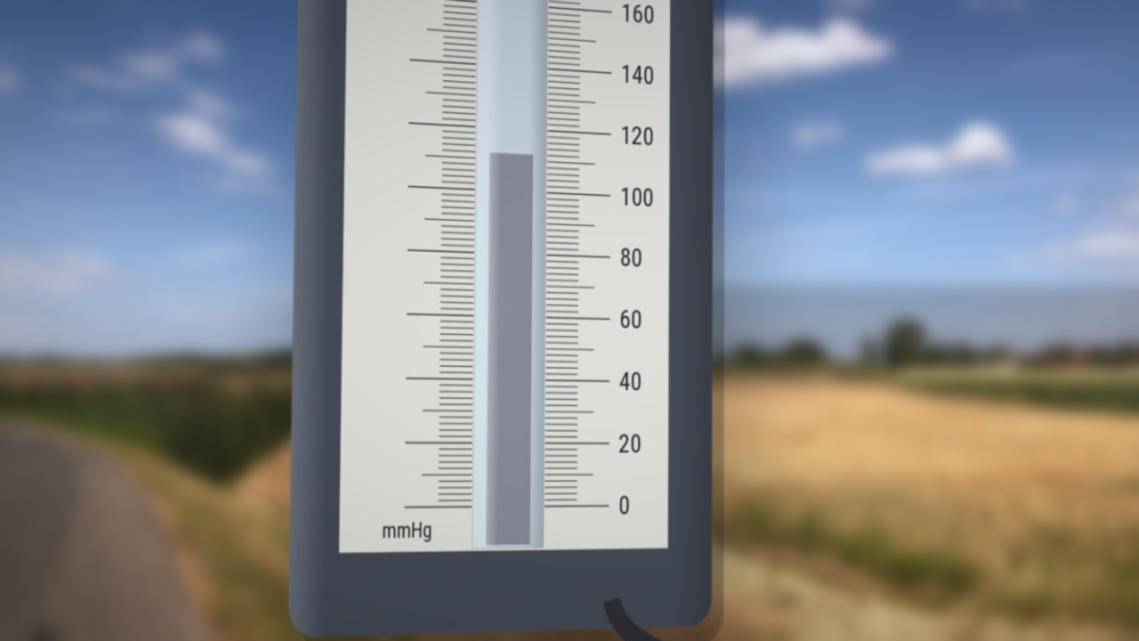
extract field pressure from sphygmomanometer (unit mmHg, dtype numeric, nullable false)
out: 112 mmHg
